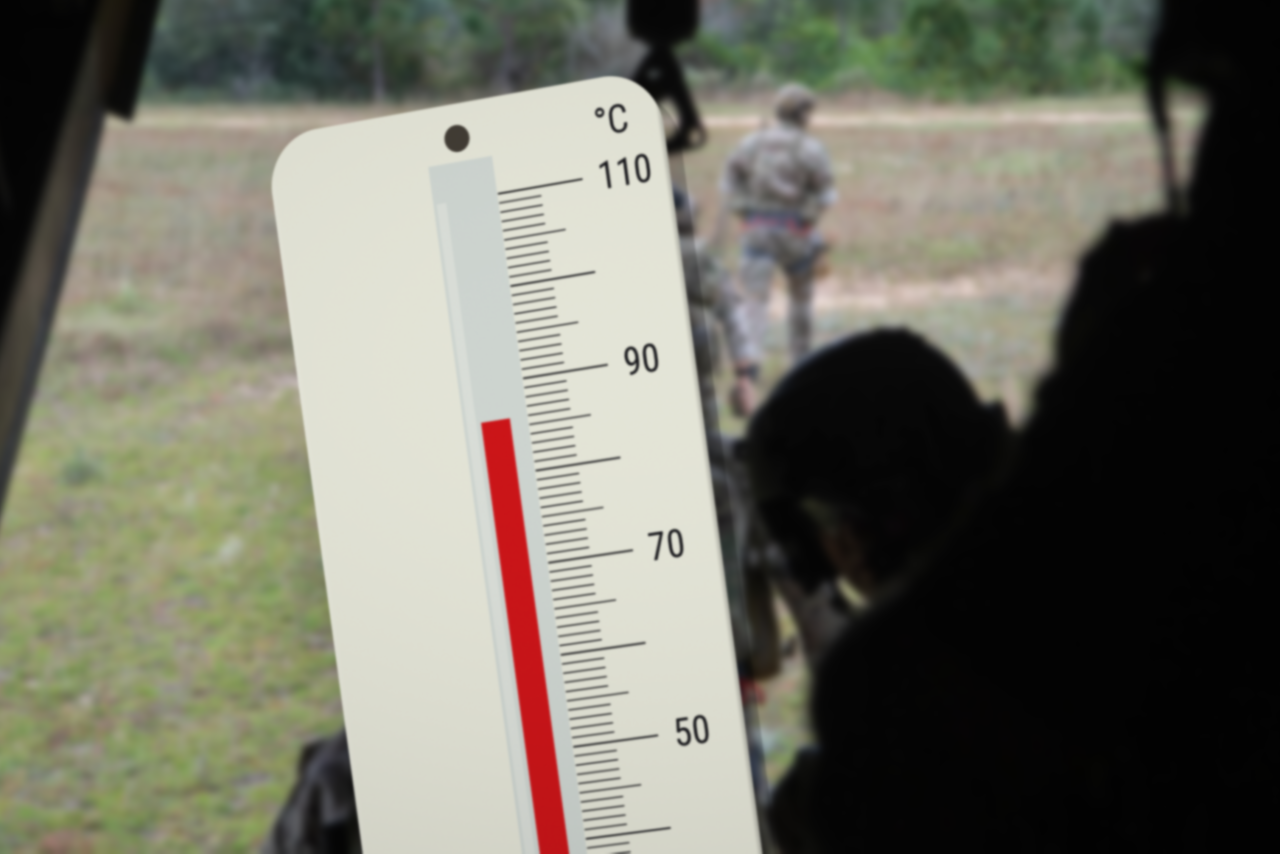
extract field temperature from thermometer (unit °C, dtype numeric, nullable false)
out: 86 °C
